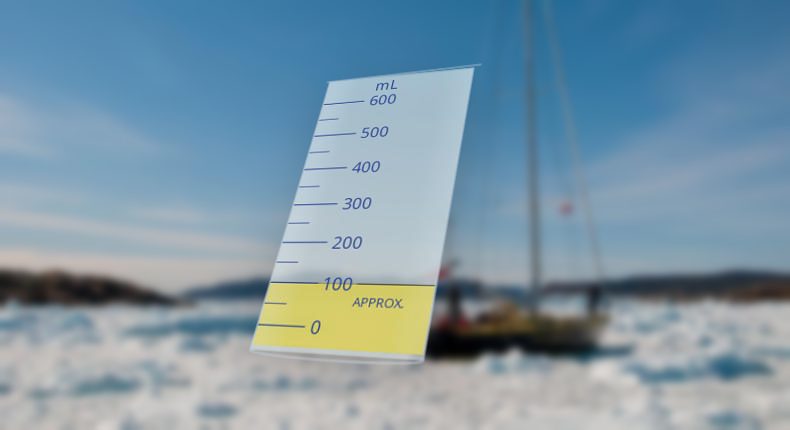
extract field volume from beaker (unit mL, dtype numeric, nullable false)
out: 100 mL
